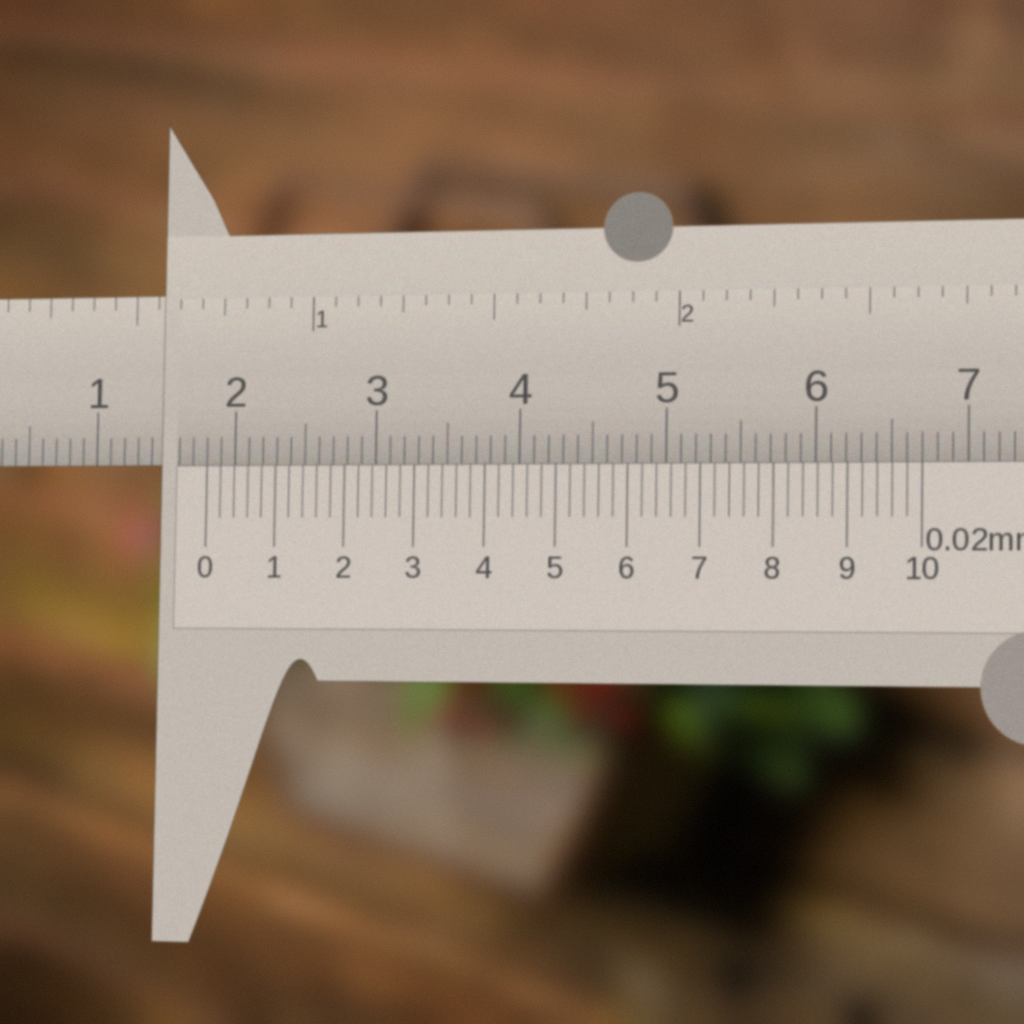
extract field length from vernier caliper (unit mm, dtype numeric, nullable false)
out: 18.0 mm
